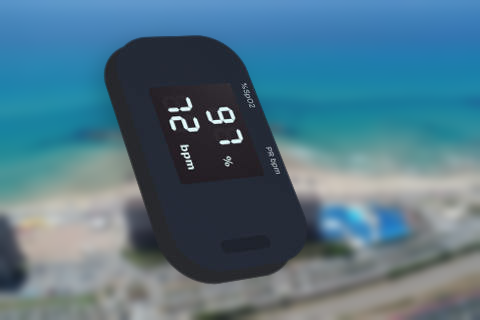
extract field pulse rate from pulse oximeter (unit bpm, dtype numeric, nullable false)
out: 72 bpm
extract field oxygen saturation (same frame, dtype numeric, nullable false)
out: 97 %
